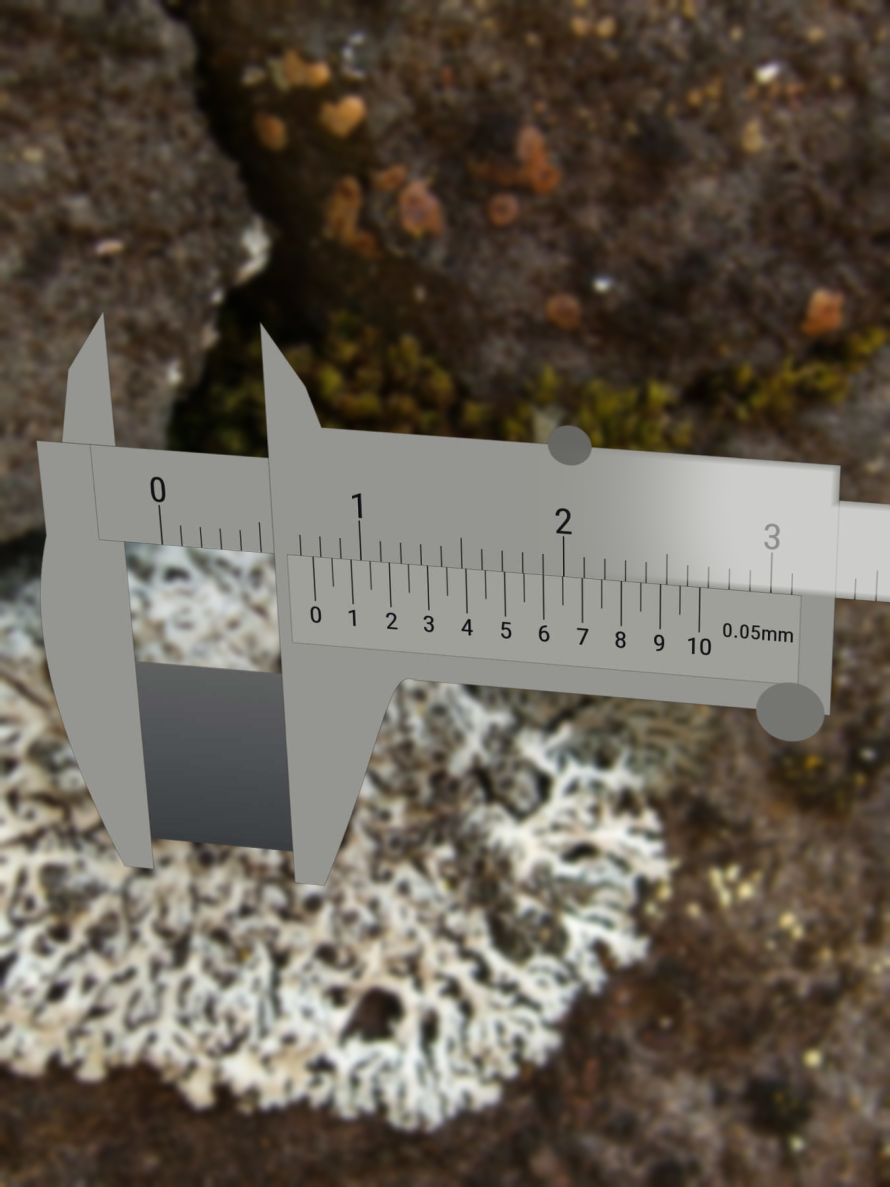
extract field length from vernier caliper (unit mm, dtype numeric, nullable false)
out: 7.6 mm
